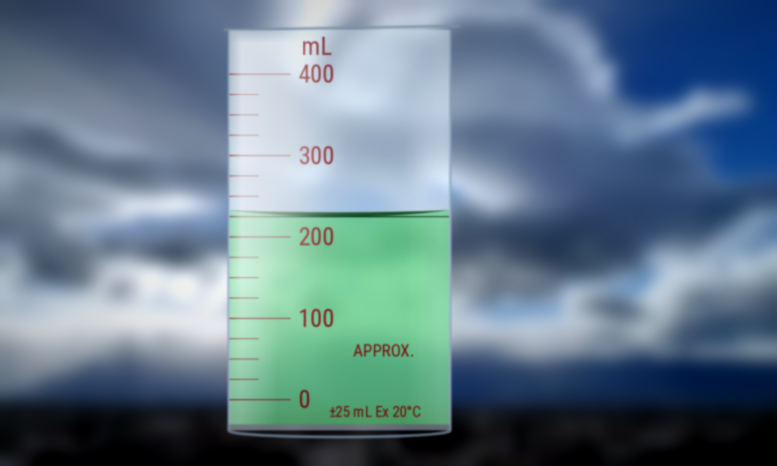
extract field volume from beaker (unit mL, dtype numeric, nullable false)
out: 225 mL
